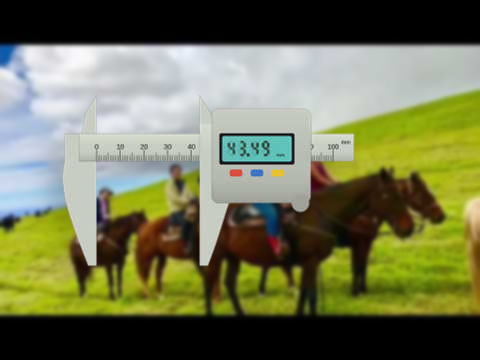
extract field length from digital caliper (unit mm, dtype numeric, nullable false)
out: 43.49 mm
